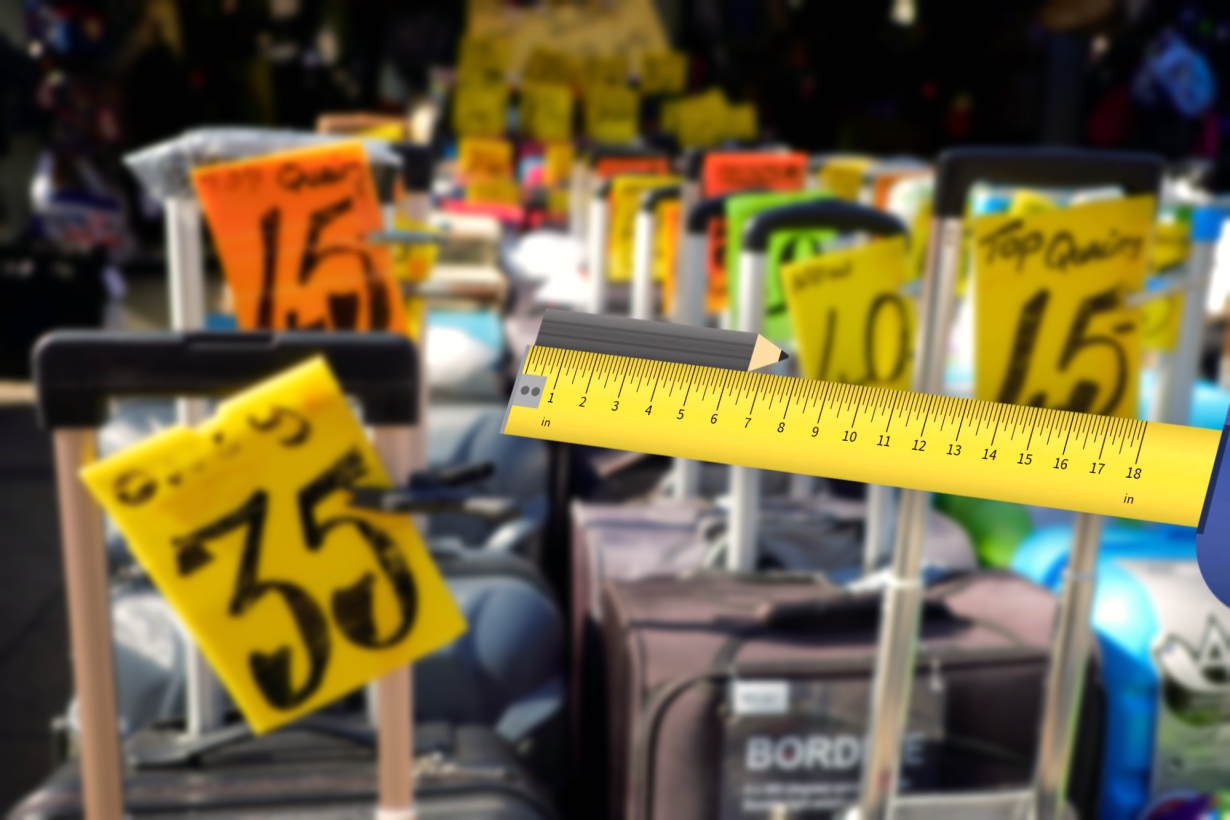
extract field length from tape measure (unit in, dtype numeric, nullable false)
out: 7.625 in
